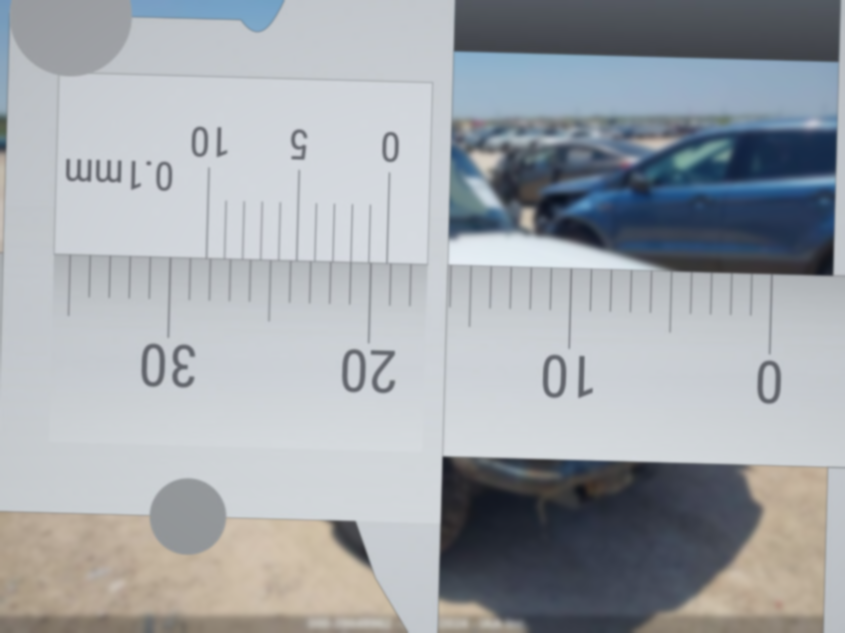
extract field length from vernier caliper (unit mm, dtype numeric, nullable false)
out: 19.2 mm
